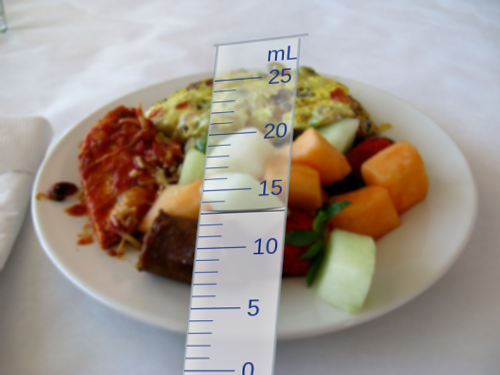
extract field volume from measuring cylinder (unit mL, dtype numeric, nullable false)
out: 13 mL
